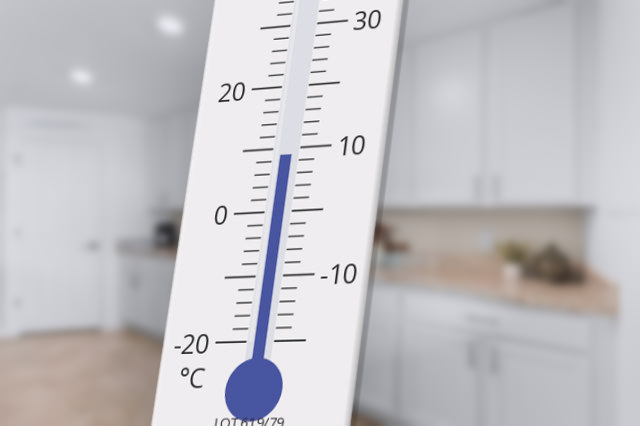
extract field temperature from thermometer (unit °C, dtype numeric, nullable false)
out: 9 °C
